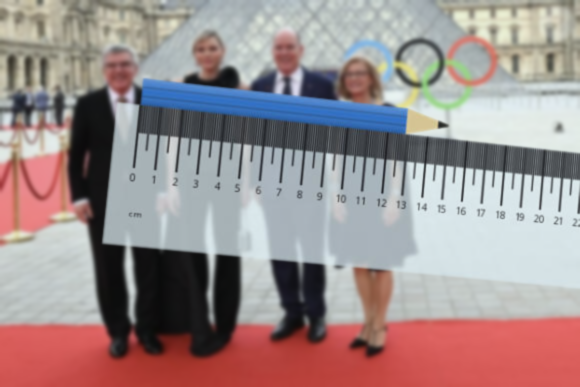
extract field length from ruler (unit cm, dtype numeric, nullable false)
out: 15 cm
